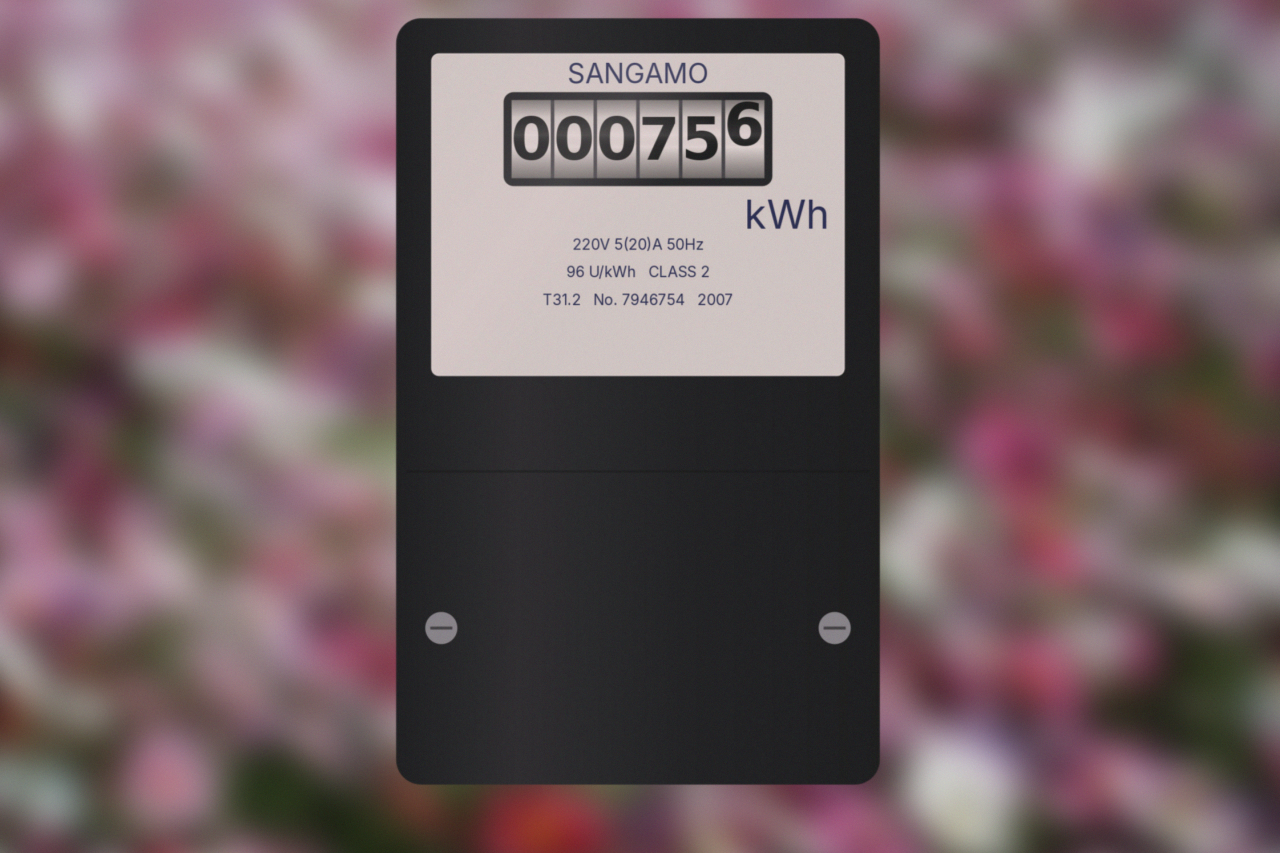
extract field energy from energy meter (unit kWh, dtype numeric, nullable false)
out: 756 kWh
